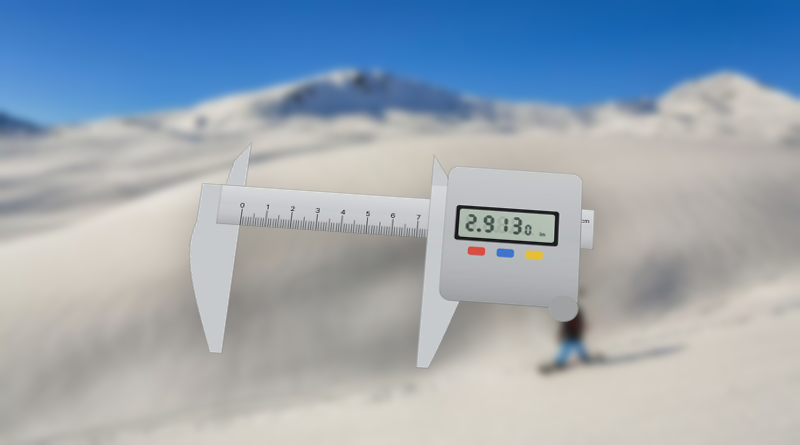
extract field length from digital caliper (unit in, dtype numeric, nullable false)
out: 2.9130 in
